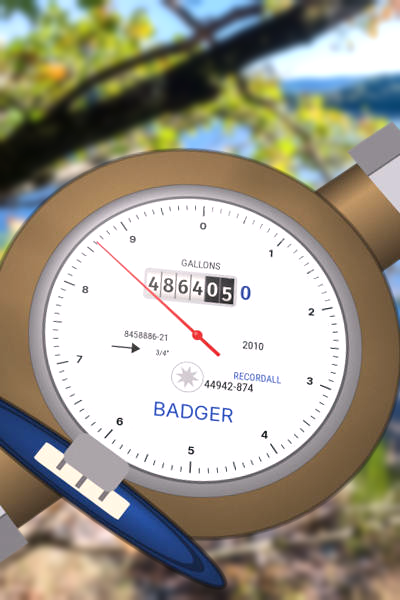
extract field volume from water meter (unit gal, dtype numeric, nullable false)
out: 4864048.6 gal
